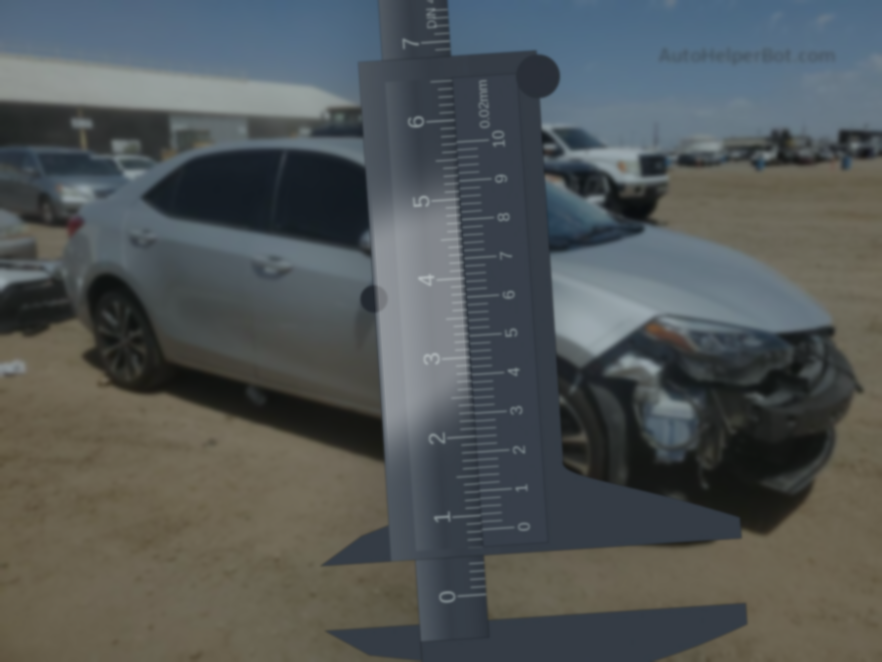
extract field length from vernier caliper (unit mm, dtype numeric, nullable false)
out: 8.2 mm
